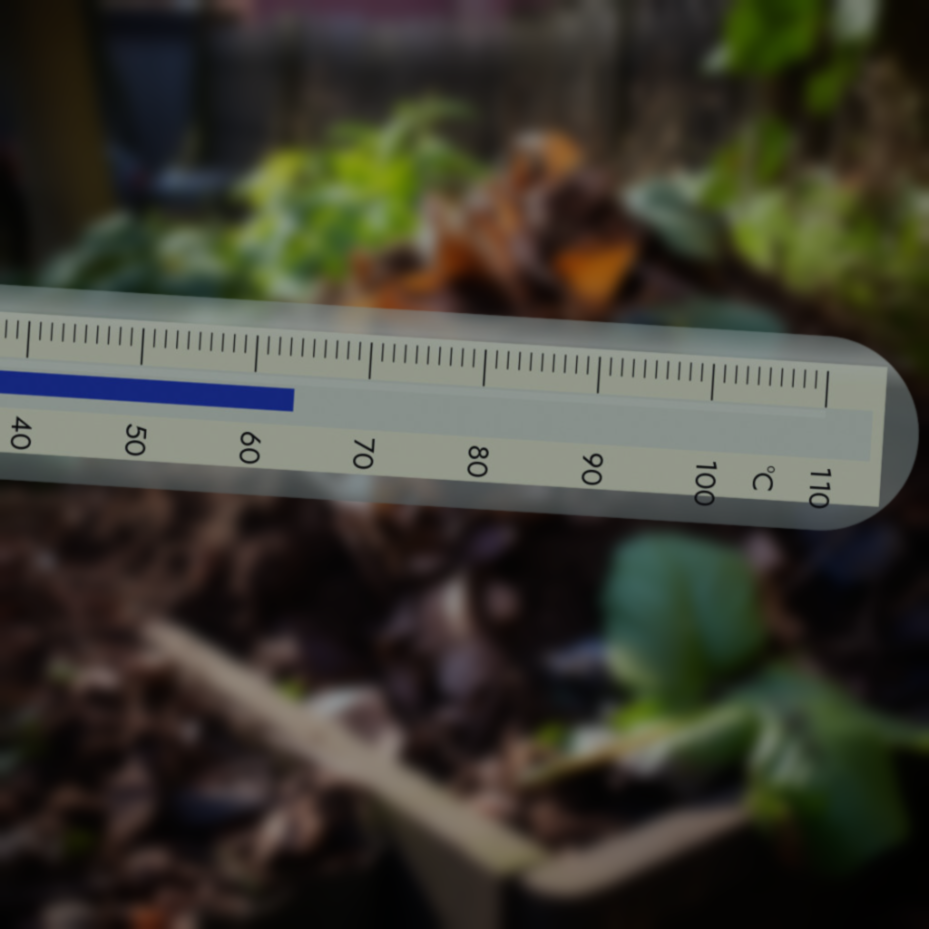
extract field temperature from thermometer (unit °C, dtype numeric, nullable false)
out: 63.5 °C
